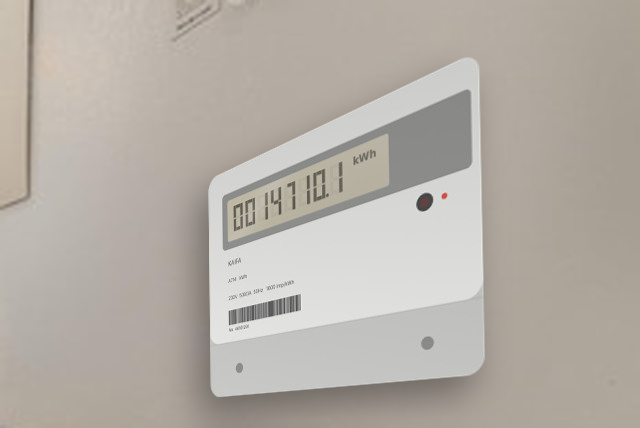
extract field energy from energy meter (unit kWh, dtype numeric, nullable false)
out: 14710.1 kWh
